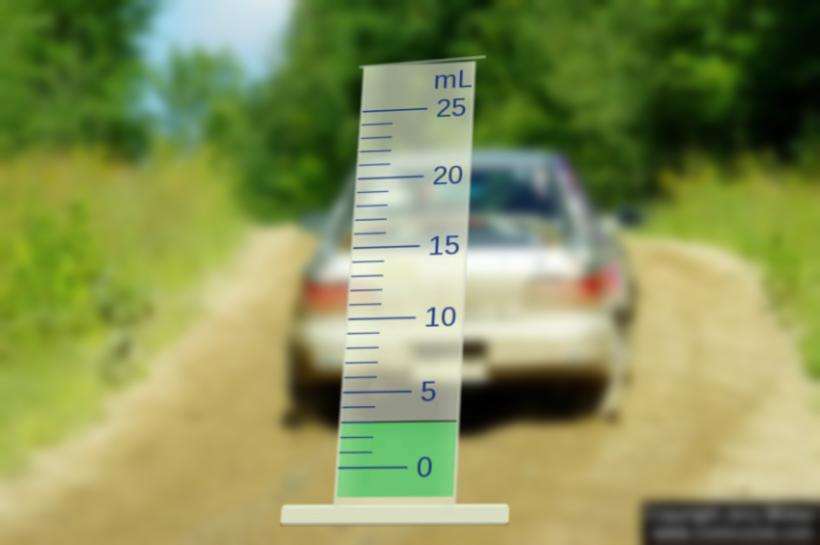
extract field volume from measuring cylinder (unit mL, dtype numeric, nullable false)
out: 3 mL
